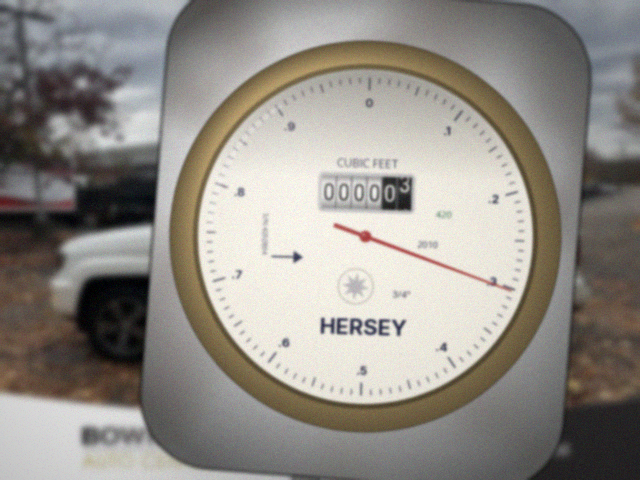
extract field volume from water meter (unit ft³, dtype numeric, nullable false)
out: 3.30 ft³
